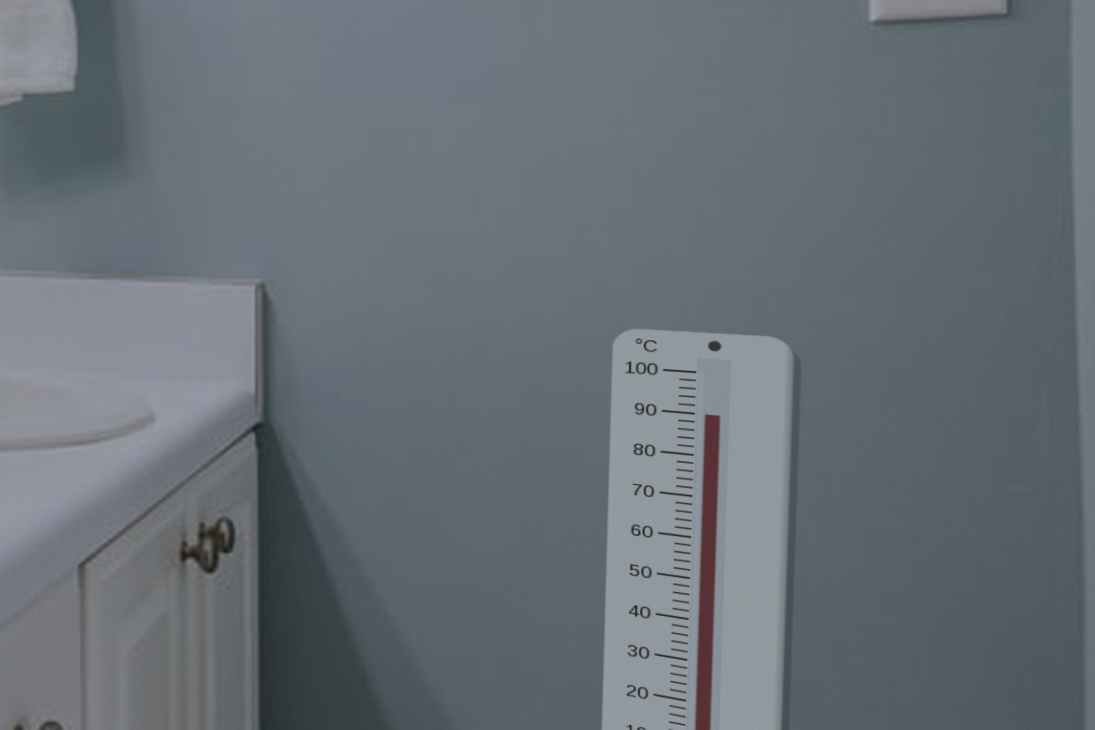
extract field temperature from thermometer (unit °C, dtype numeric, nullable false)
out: 90 °C
